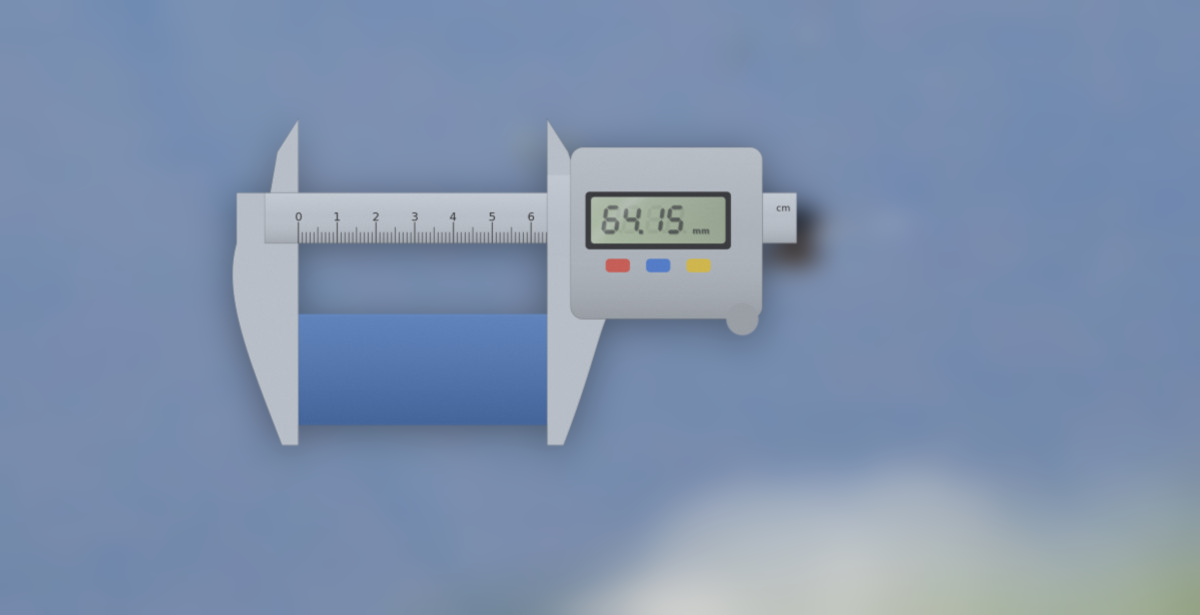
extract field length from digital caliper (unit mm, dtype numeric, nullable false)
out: 64.15 mm
